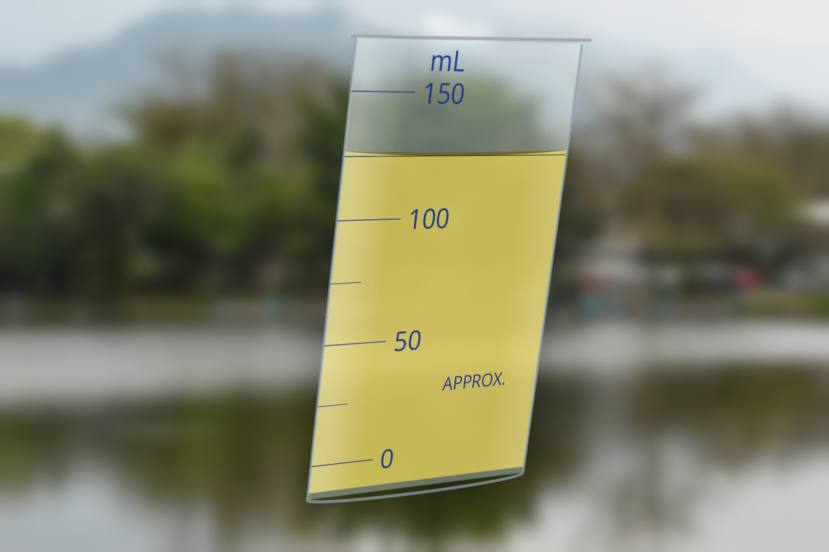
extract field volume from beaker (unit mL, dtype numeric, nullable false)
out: 125 mL
